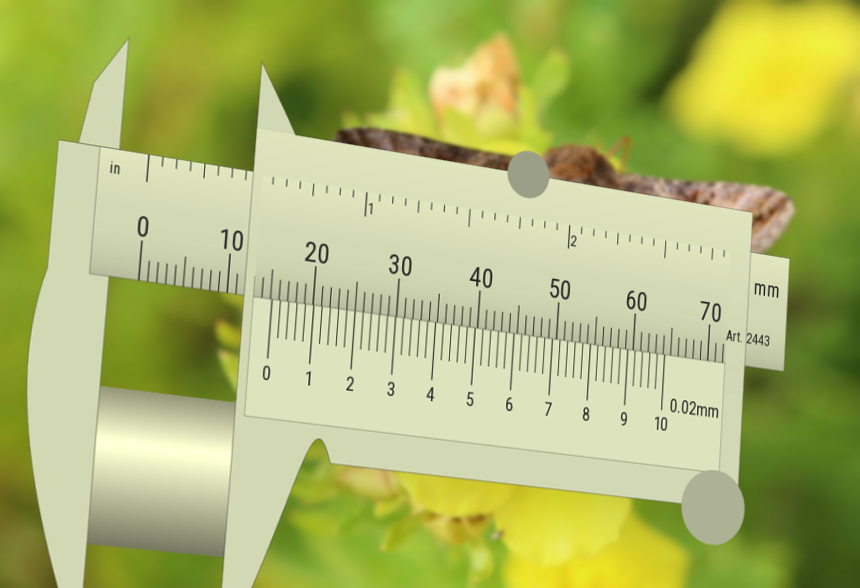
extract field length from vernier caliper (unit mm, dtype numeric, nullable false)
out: 15.2 mm
